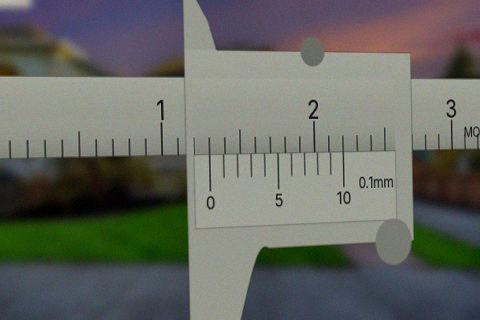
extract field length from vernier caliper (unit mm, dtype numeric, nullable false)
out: 13.0 mm
